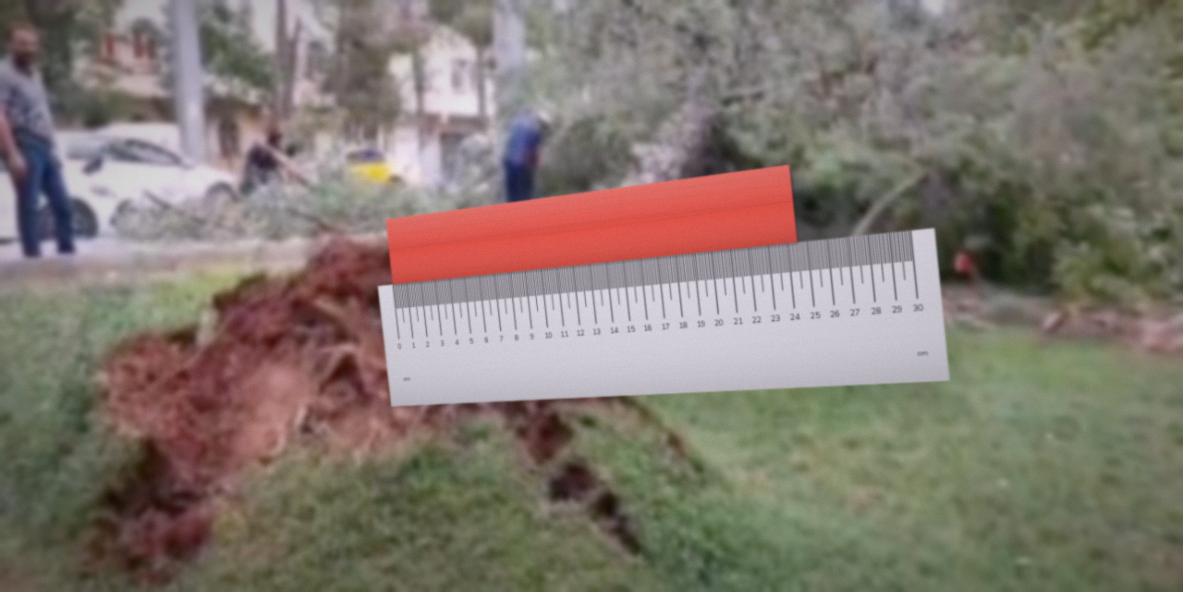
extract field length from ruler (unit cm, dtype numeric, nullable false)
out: 24.5 cm
